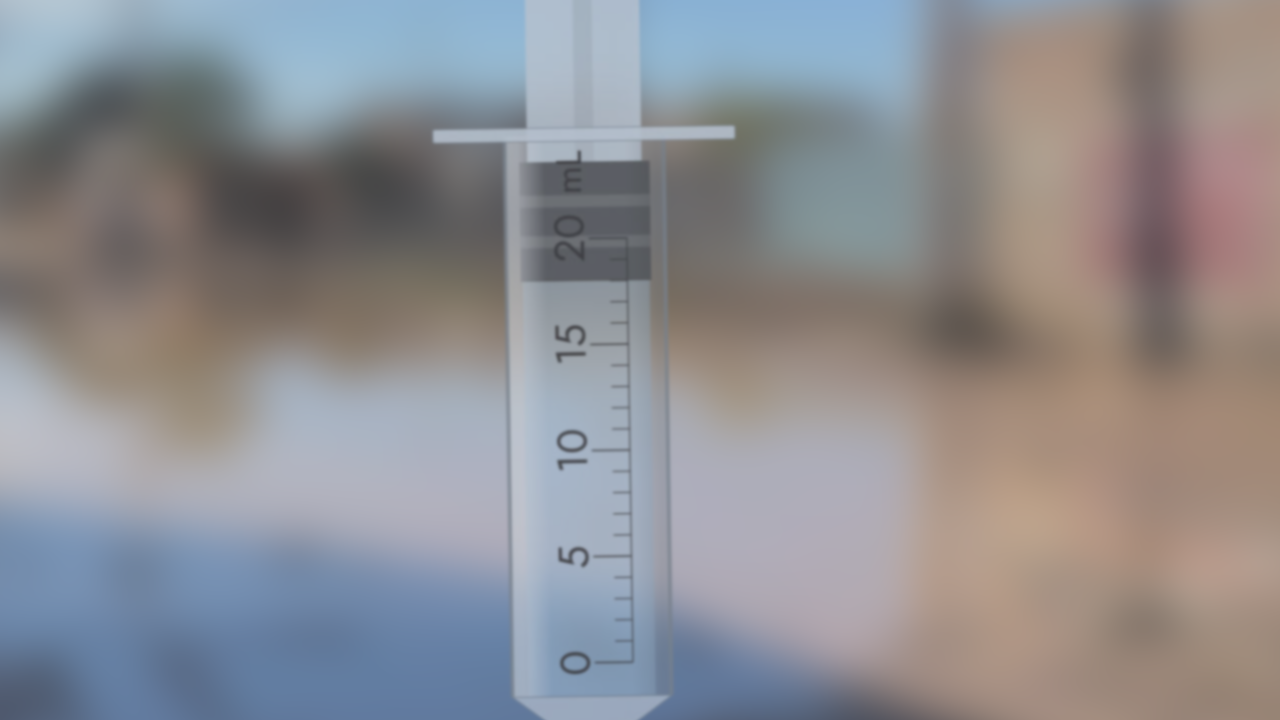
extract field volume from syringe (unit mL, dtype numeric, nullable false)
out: 18 mL
